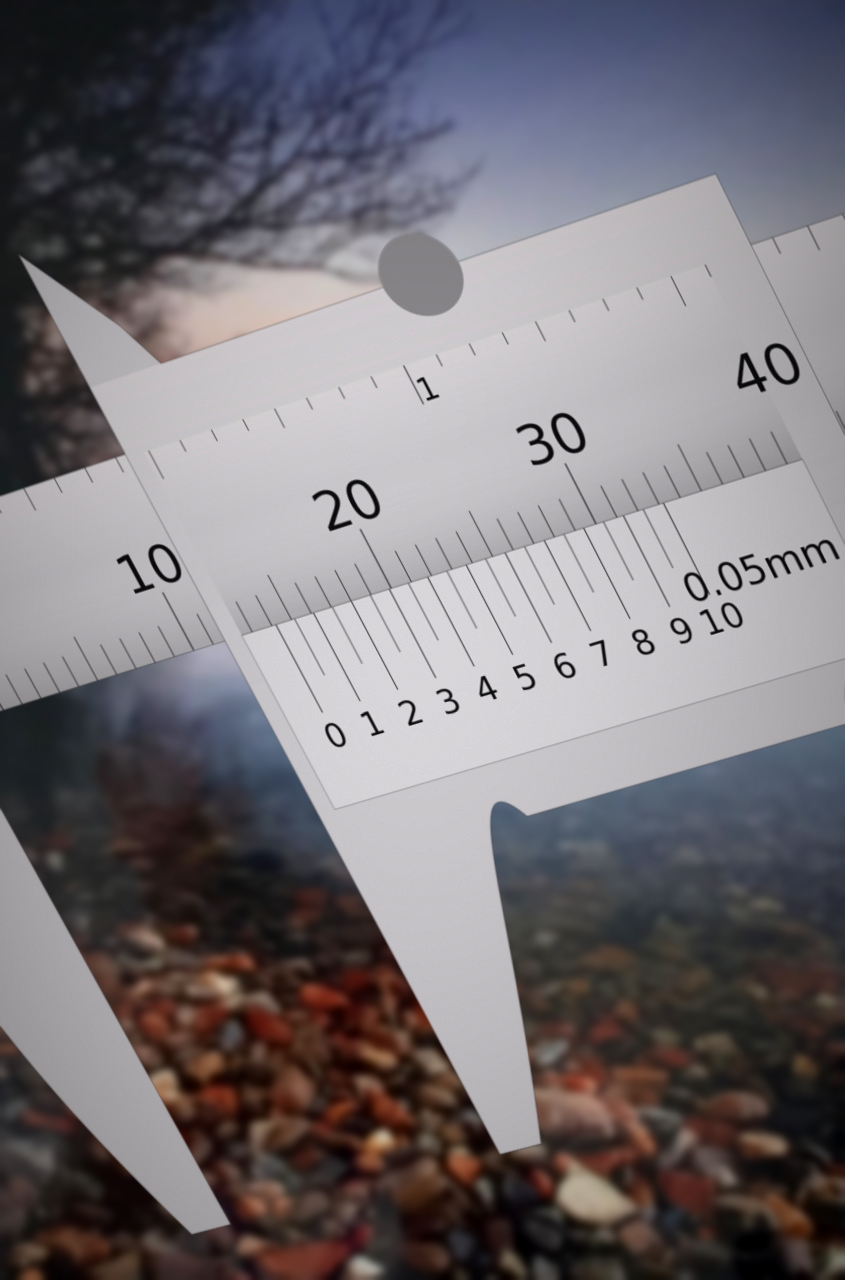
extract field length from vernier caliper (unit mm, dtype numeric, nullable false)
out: 14.2 mm
